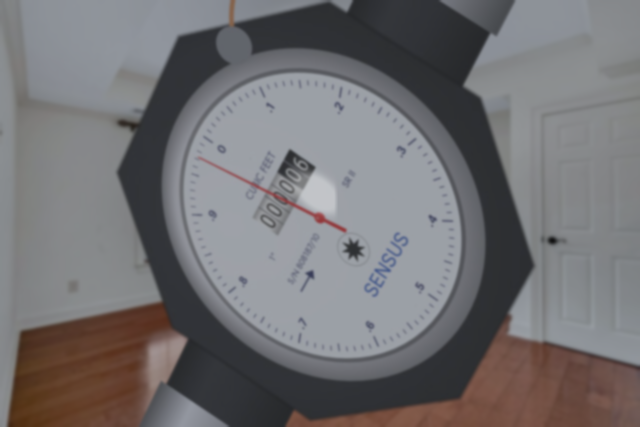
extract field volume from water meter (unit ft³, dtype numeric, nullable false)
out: 5.97 ft³
